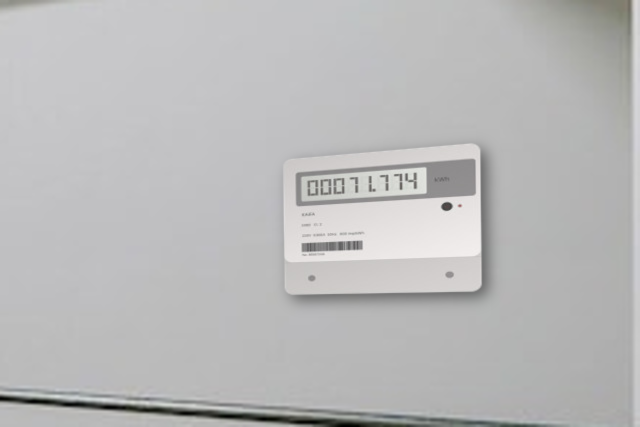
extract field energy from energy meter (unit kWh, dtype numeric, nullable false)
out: 71.774 kWh
